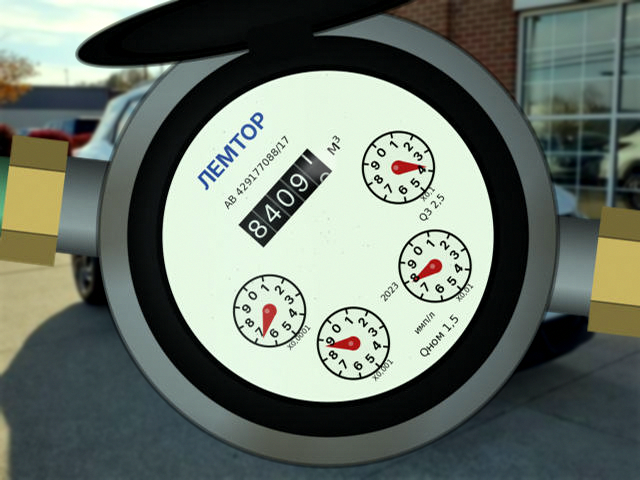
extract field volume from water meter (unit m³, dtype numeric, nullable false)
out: 84091.3786 m³
